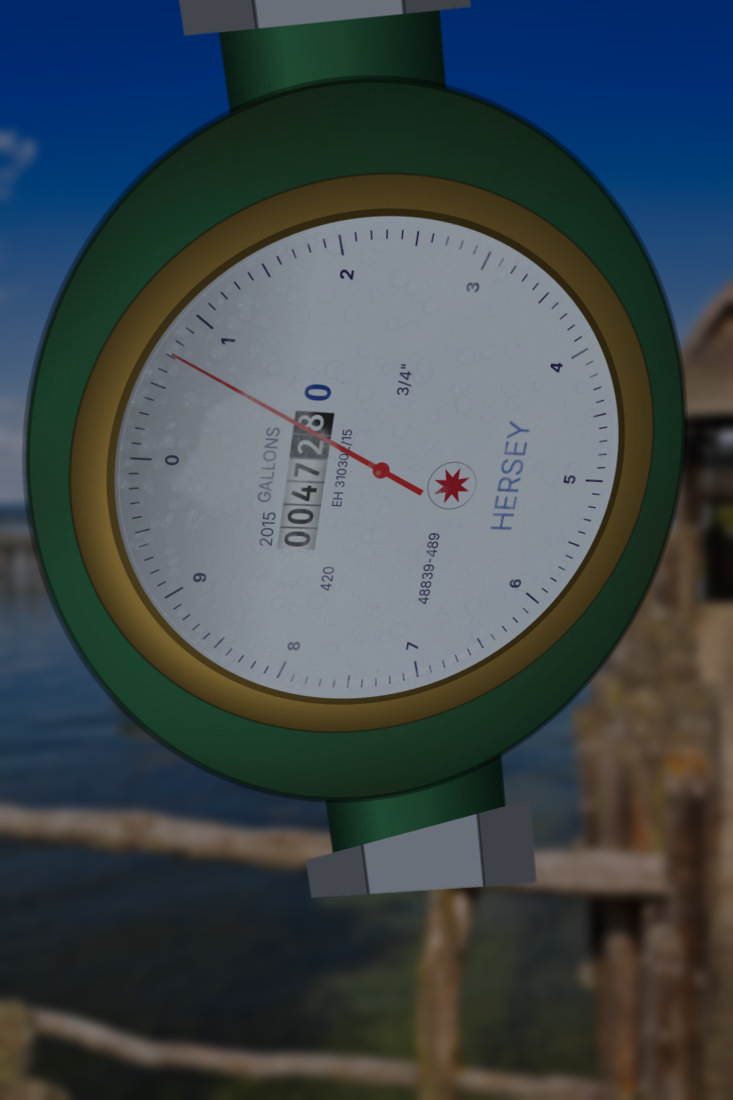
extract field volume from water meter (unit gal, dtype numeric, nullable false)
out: 47280.7 gal
